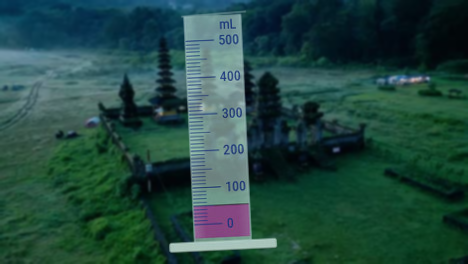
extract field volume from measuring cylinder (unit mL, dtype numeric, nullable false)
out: 50 mL
